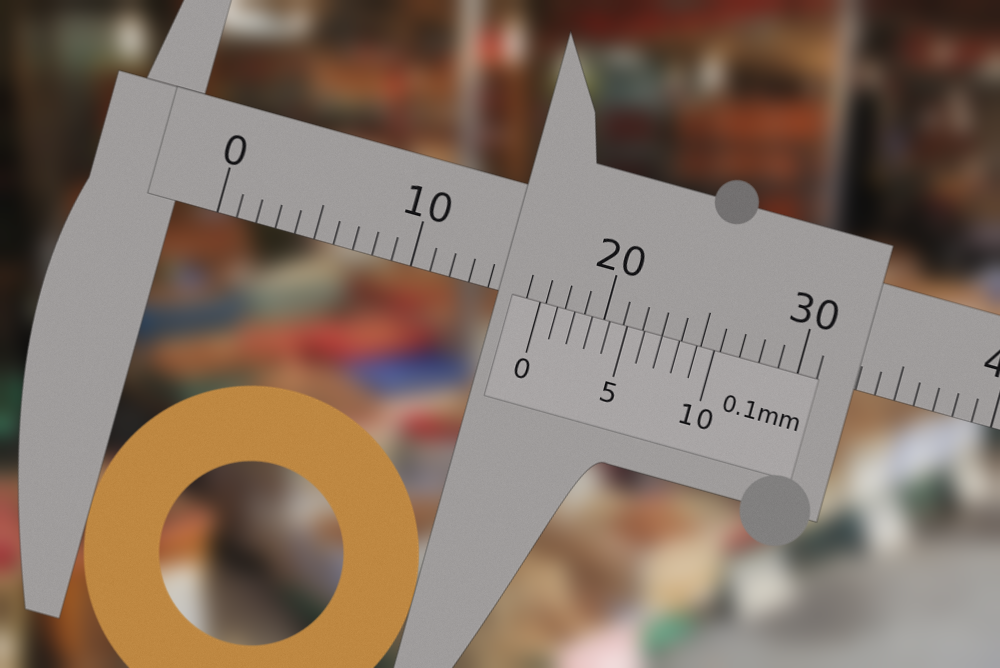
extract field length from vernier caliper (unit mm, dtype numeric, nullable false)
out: 16.7 mm
